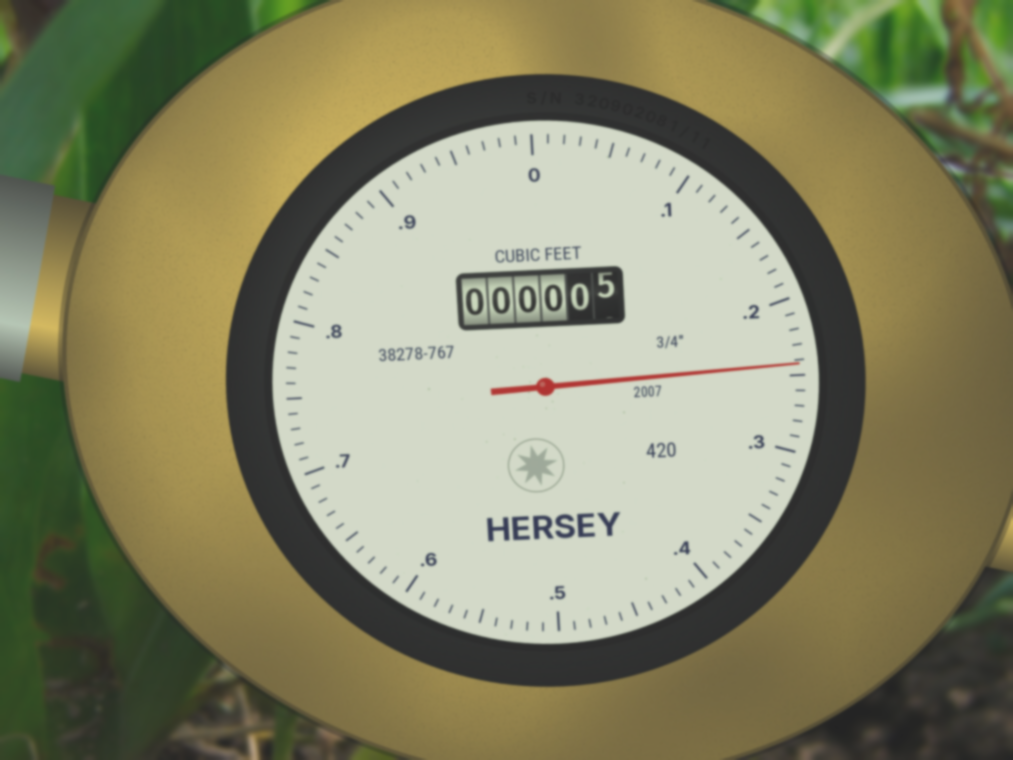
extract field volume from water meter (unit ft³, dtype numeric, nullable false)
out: 5.24 ft³
